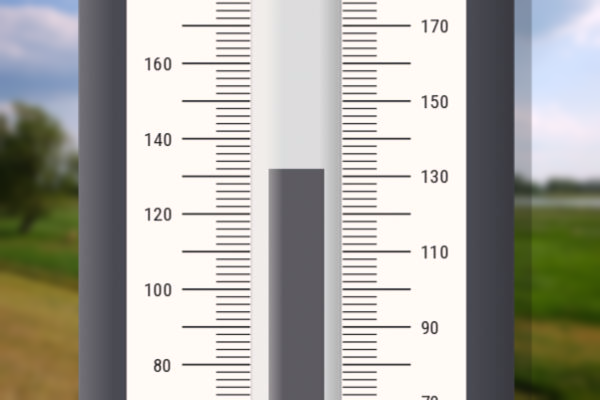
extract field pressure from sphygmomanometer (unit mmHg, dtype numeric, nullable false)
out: 132 mmHg
